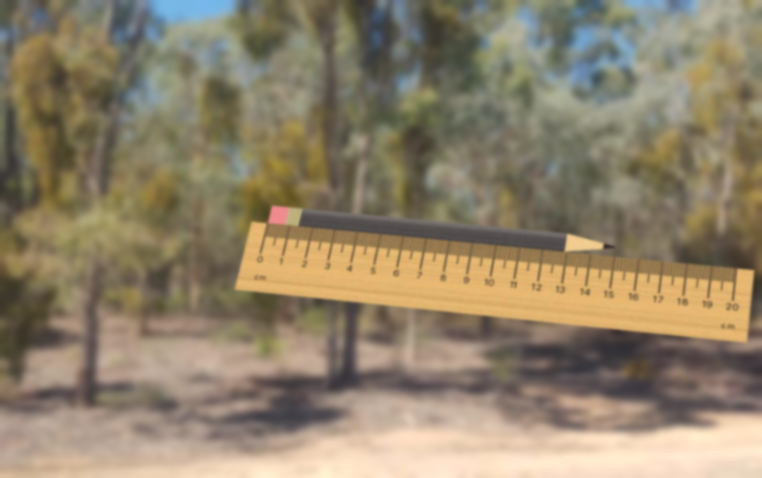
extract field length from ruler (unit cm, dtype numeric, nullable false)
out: 15 cm
